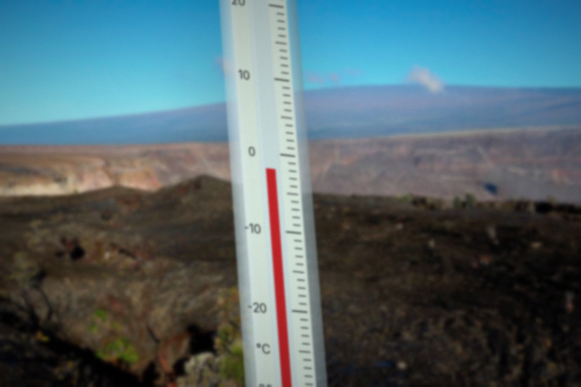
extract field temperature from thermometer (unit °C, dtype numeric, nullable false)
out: -2 °C
